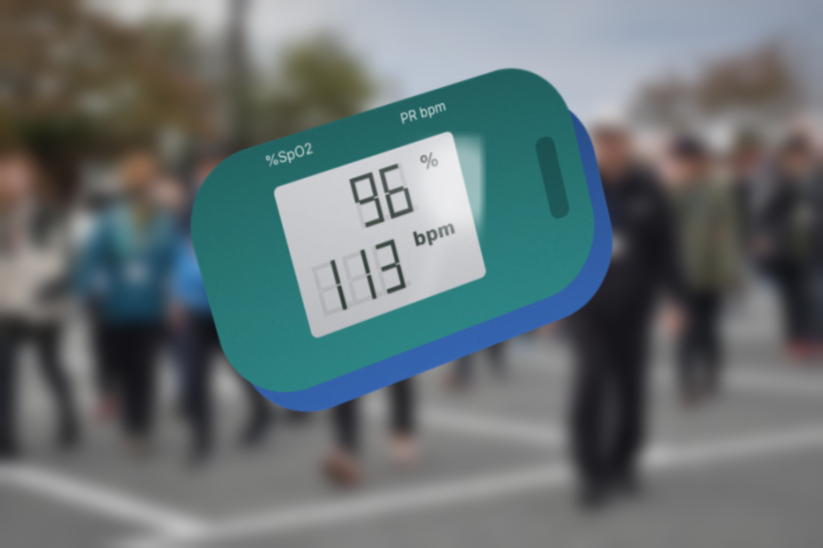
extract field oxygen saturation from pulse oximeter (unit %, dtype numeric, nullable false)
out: 96 %
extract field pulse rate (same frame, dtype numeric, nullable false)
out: 113 bpm
